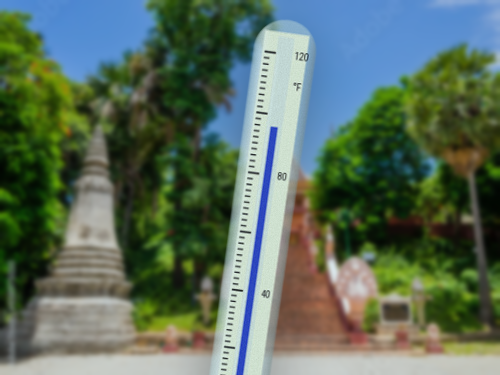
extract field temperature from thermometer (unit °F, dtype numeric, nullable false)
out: 96 °F
